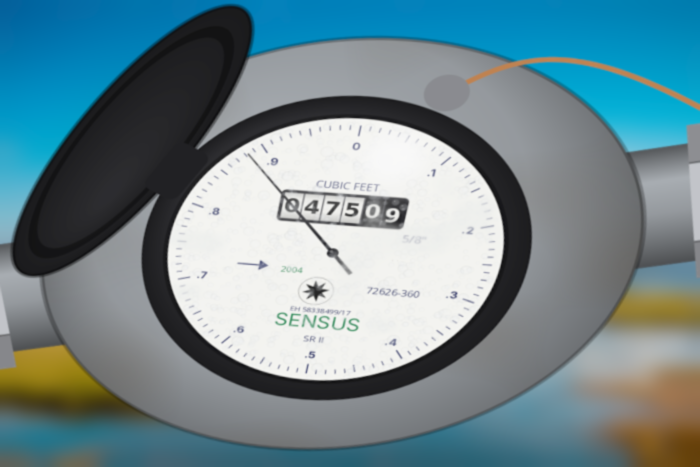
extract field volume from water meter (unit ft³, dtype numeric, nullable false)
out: 47508.88 ft³
